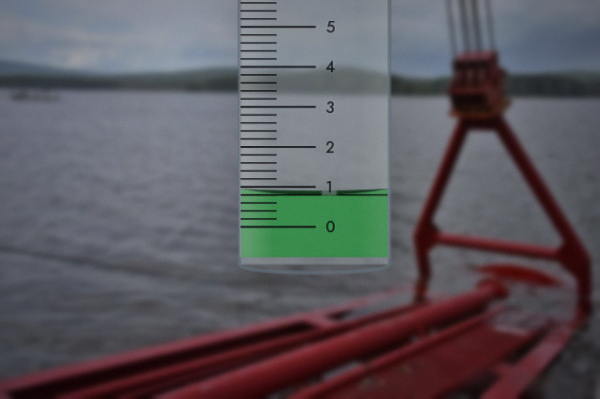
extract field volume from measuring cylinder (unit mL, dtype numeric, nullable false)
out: 0.8 mL
